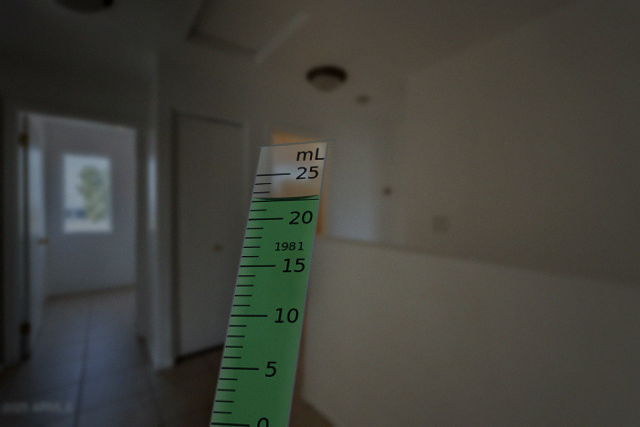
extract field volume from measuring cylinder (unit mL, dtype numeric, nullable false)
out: 22 mL
